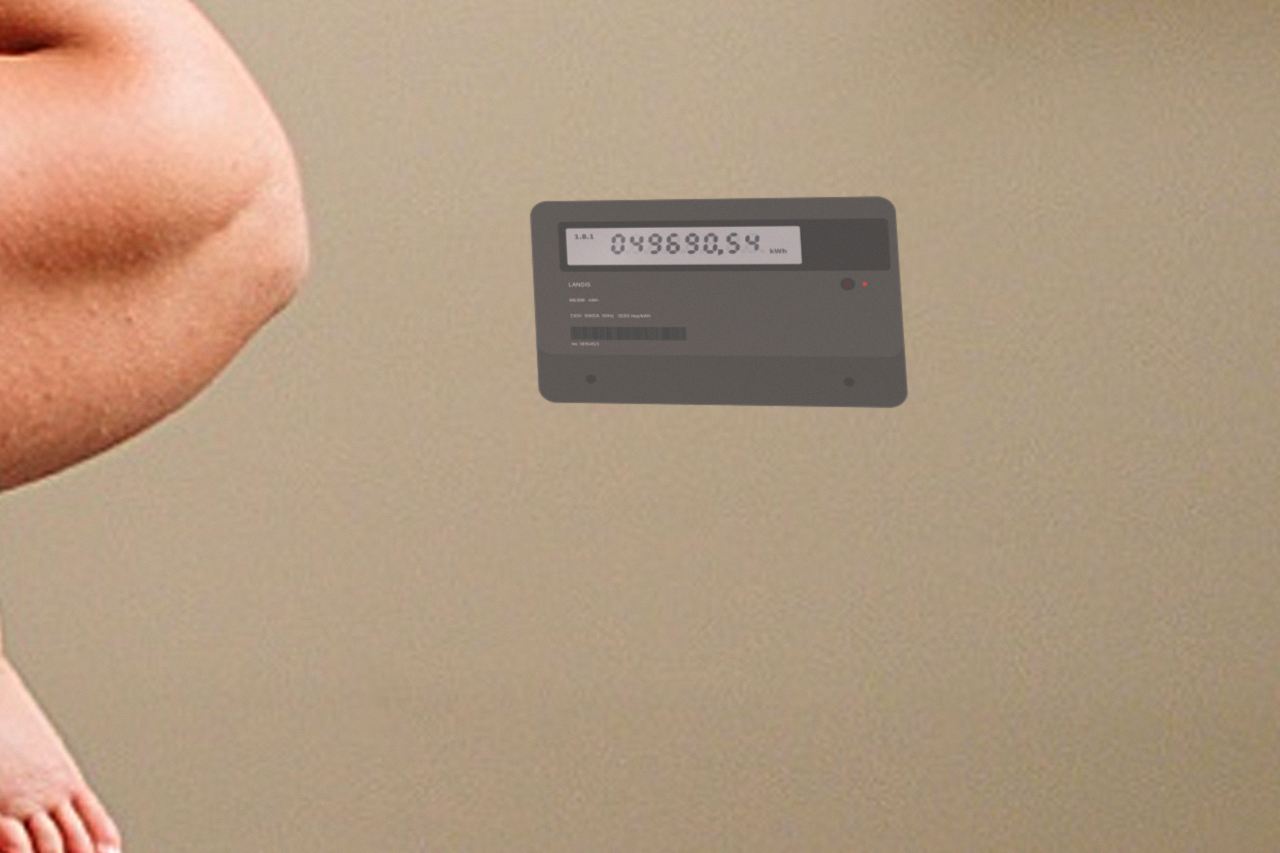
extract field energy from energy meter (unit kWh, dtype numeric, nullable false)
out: 49690.54 kWh
